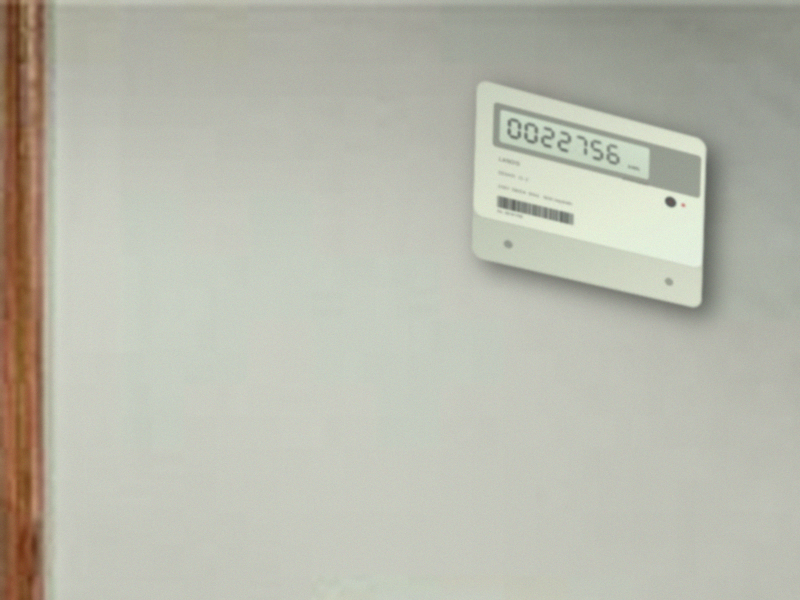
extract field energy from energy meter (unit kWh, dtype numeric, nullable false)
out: 22756 kWh
